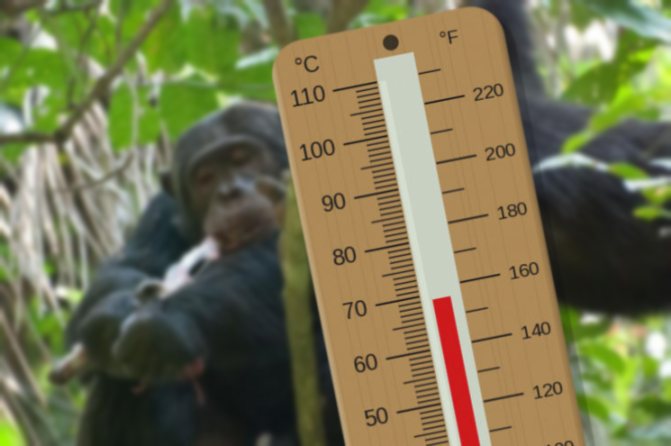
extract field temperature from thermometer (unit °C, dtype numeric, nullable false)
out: 69 °C
